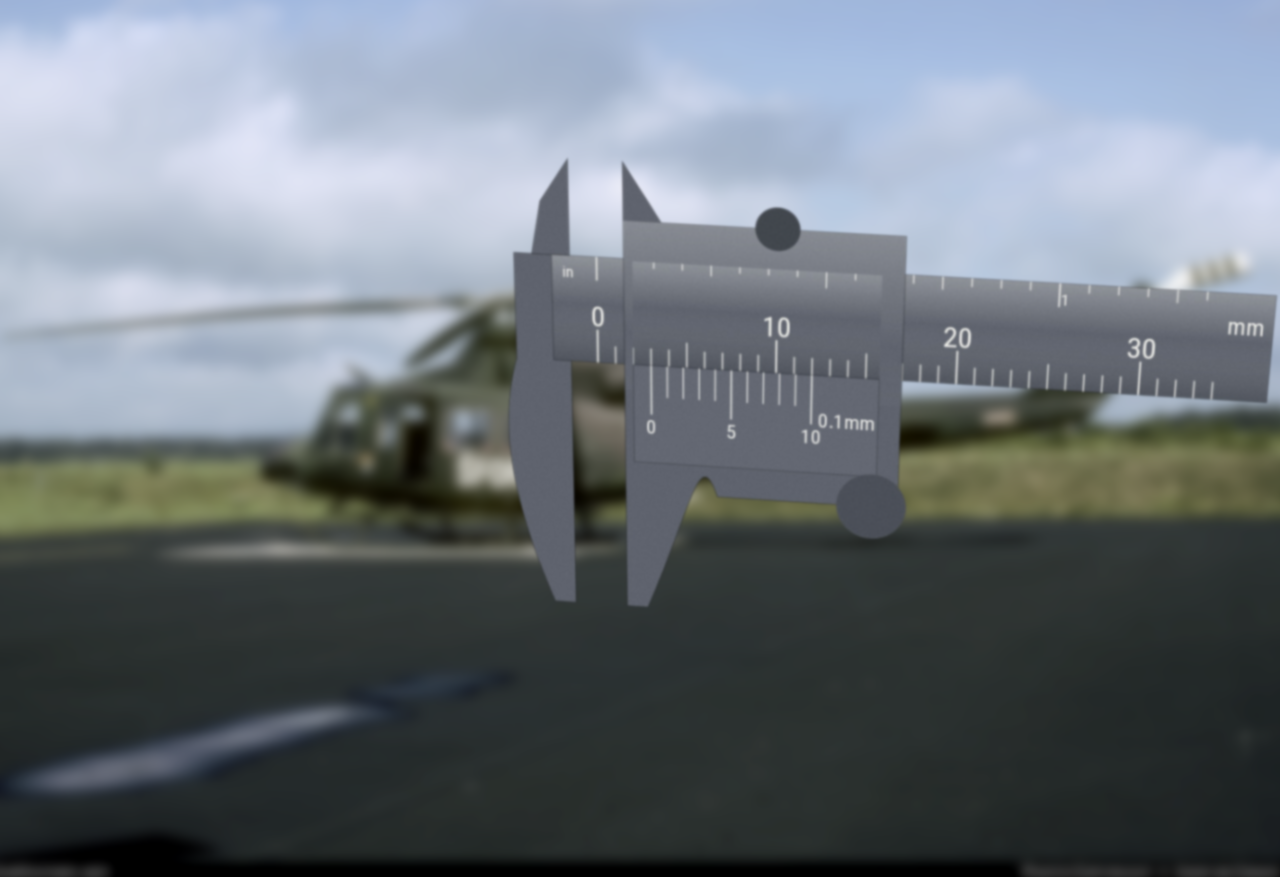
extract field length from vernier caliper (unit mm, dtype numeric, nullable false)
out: 3.0 mm
